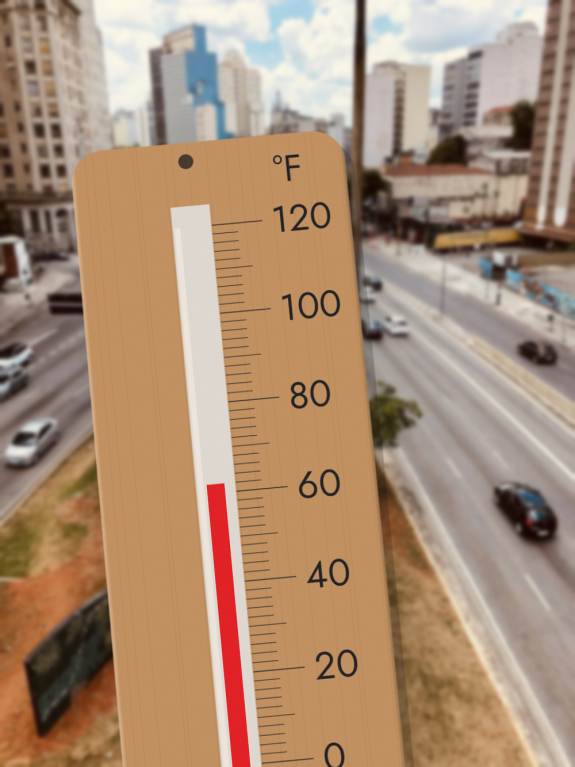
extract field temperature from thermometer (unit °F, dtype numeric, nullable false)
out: 62 °F
